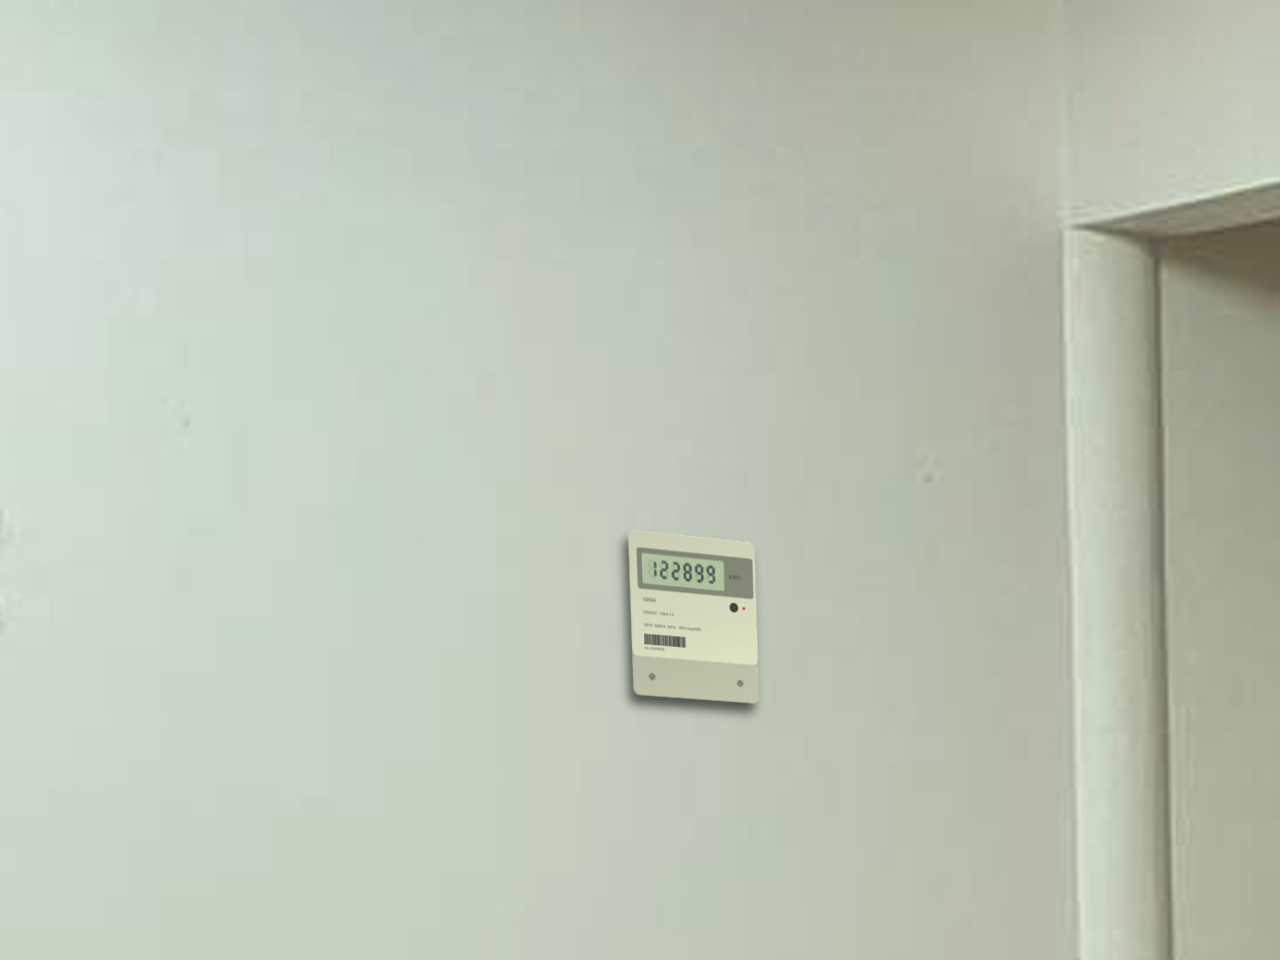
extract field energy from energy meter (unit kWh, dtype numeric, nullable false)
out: 122899 kWh
